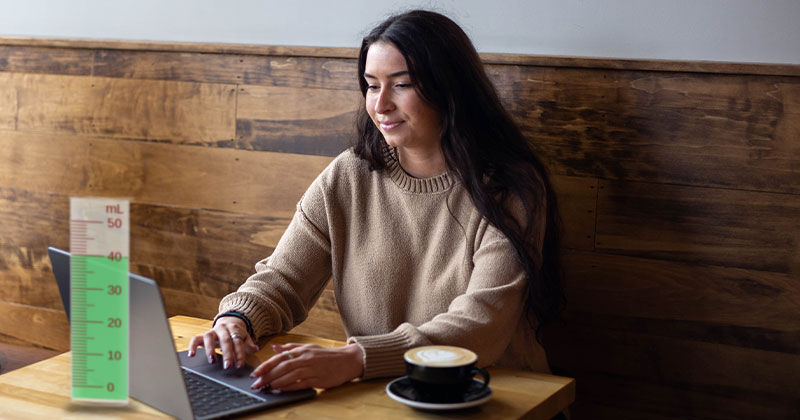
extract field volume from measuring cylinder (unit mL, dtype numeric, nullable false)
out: 40 mL
